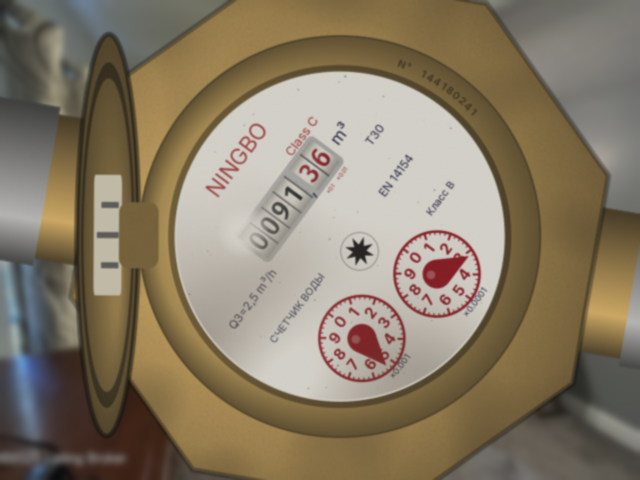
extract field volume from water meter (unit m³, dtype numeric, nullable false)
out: 91.3653 m³
